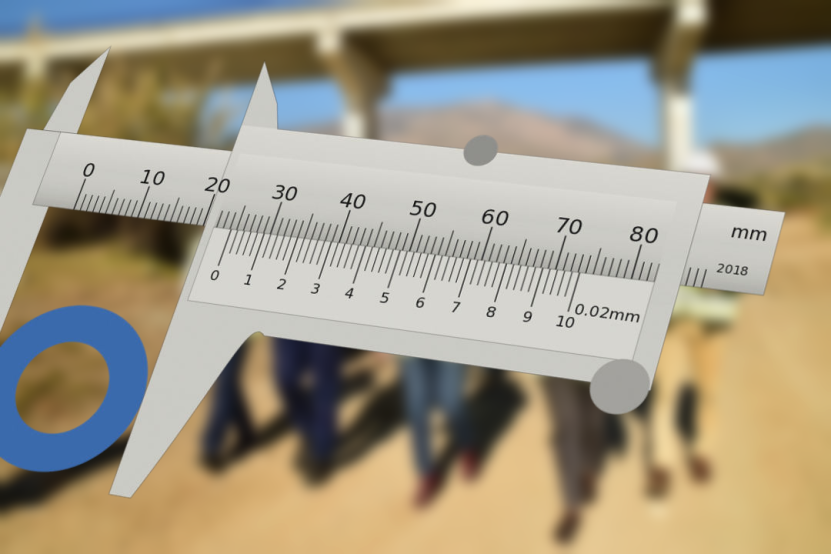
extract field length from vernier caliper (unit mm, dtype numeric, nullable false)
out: 24.2 mm
